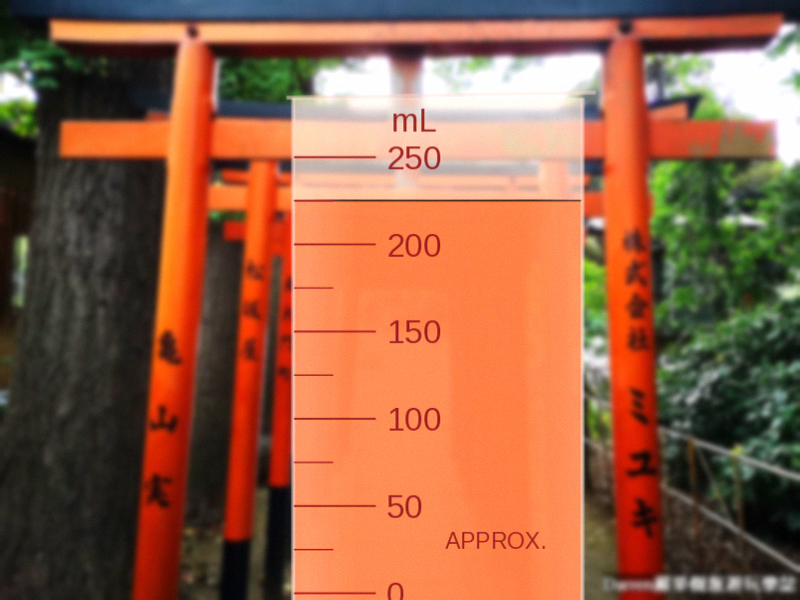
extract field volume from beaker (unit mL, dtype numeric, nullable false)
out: 225 mL
